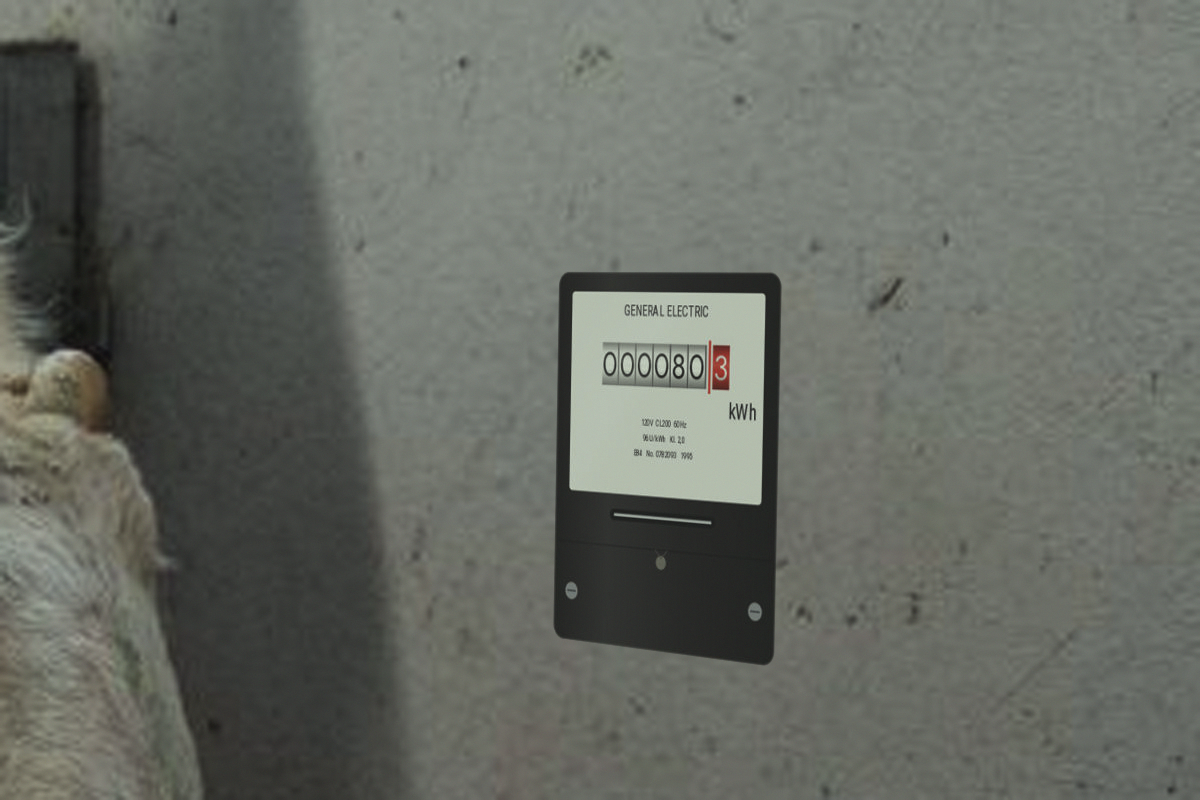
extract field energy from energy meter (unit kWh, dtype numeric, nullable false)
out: 80.3 kWh
